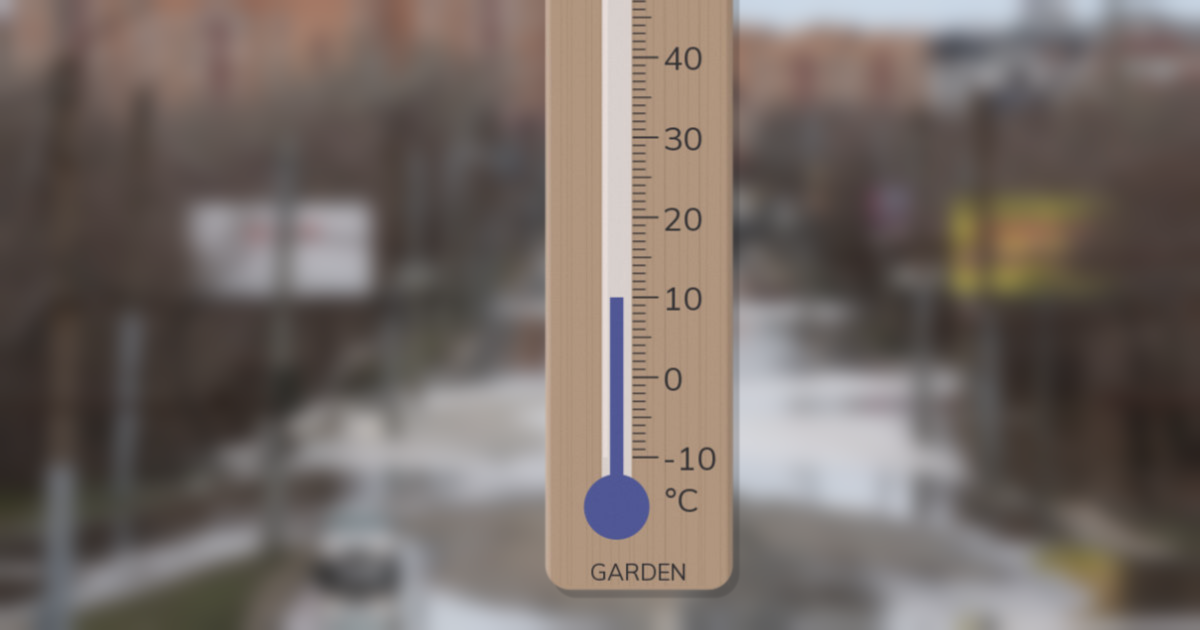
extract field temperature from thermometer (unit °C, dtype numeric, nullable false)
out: 10 °C
